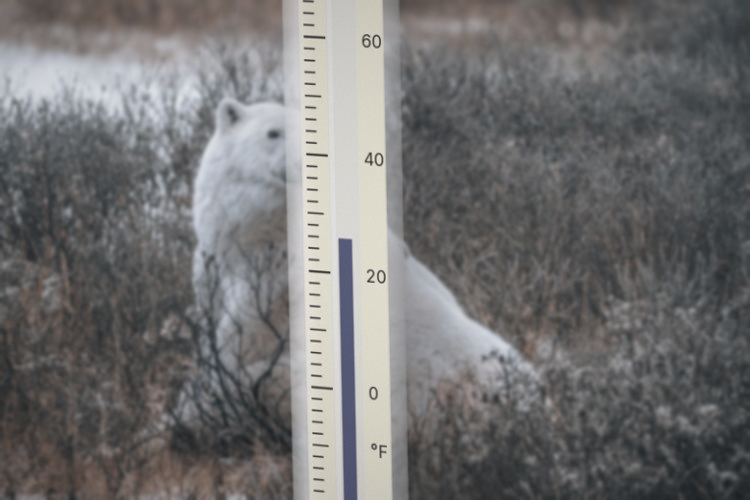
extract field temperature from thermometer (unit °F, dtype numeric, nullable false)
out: 26 °F
